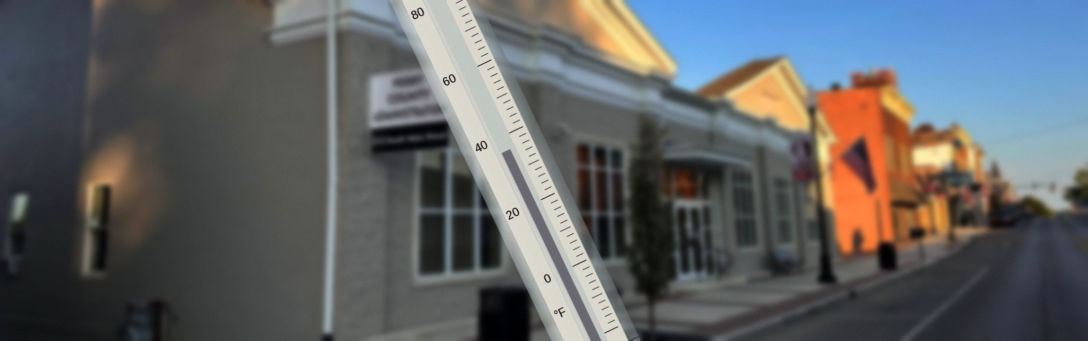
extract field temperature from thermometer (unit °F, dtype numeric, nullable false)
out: 36 °F
